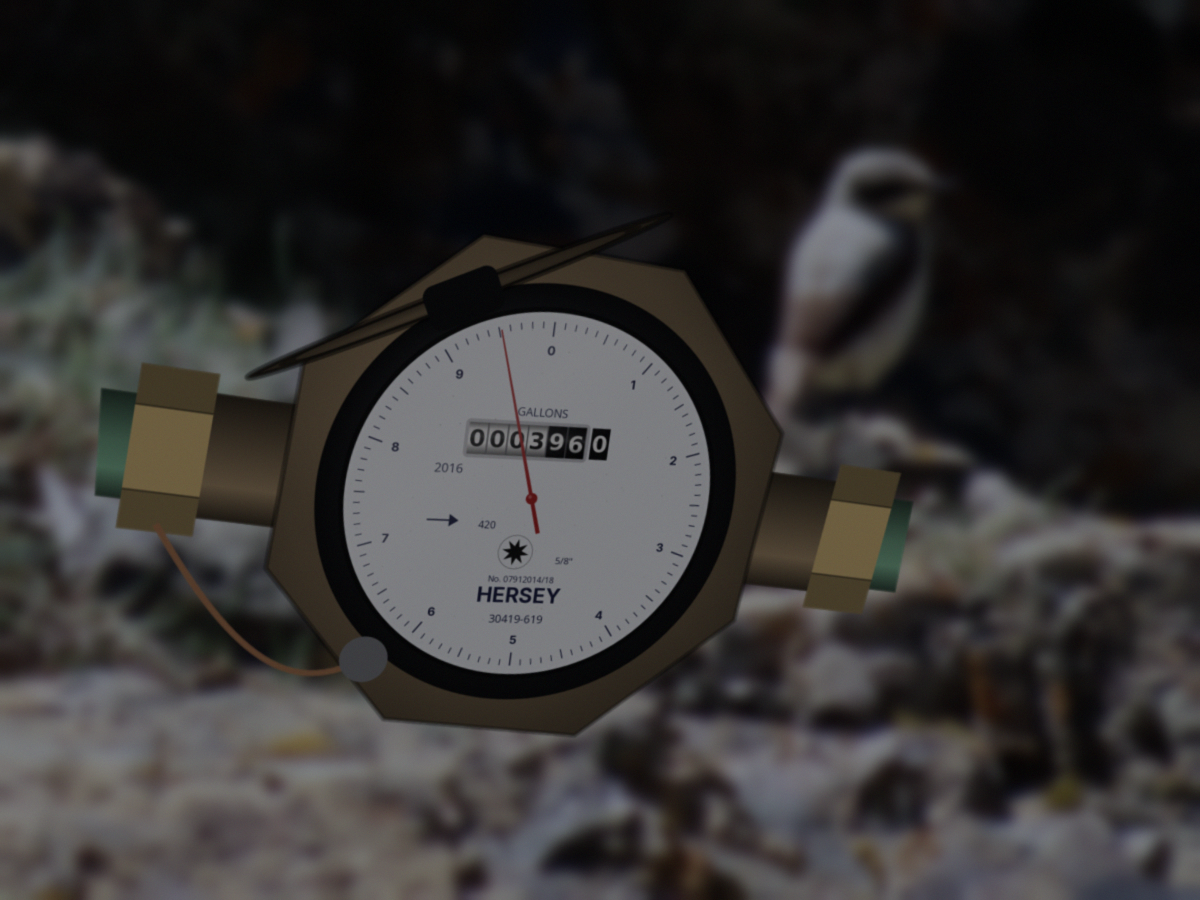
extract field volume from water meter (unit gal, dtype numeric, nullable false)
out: 3959.5 gal
